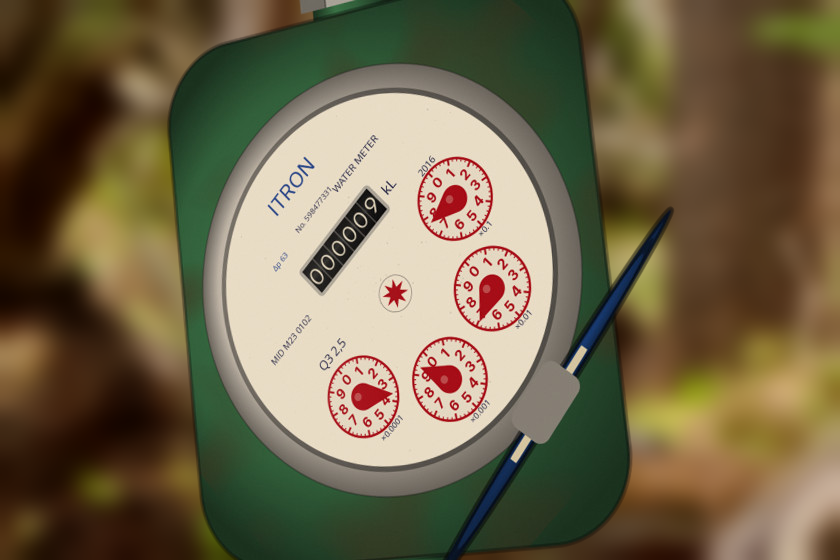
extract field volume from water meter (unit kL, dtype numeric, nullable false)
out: 9.7693 kL
